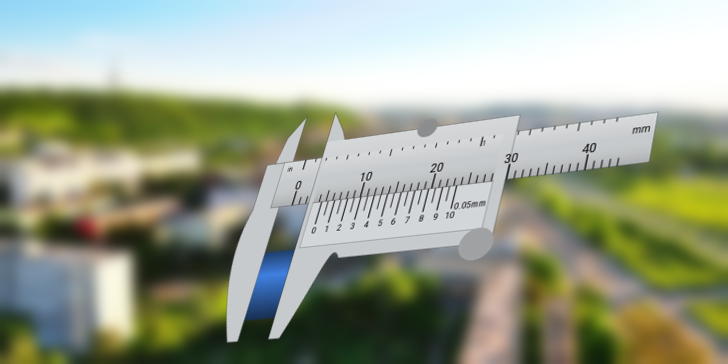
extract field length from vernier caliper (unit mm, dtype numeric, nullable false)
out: 4.4 mm
